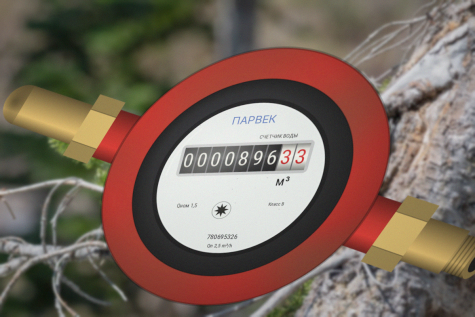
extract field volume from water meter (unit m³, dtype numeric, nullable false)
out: 896.33 m³
